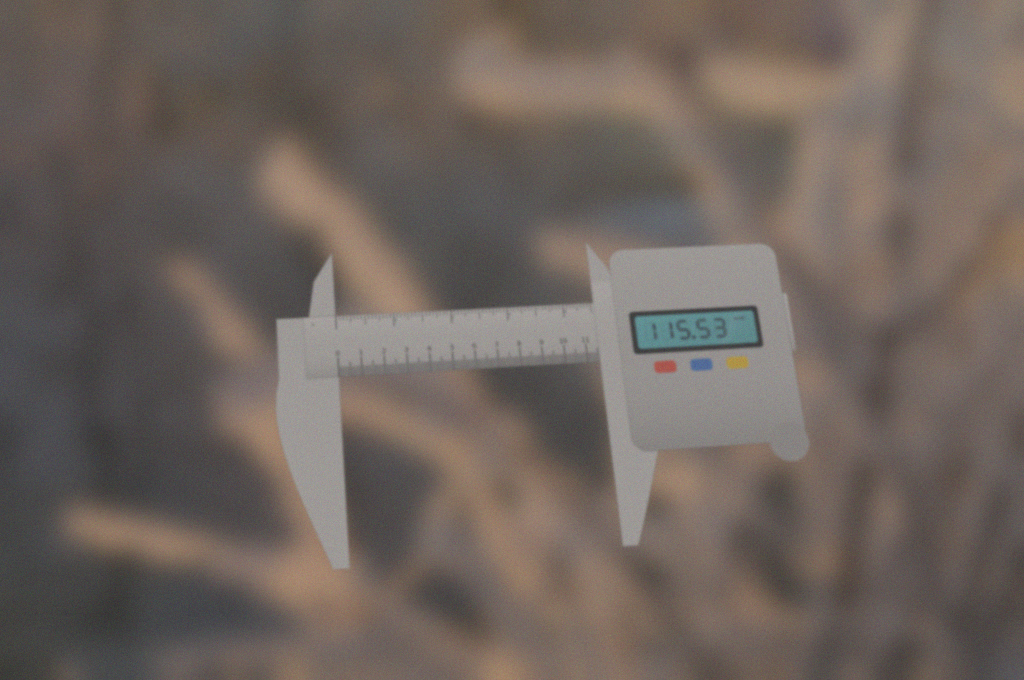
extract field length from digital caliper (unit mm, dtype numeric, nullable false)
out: 115.53 mm
